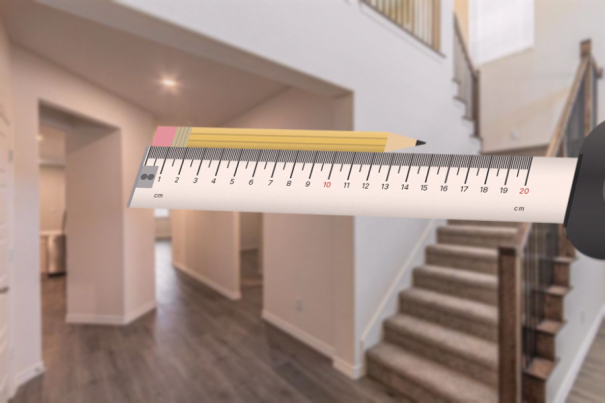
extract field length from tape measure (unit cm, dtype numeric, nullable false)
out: 14.5 cm
